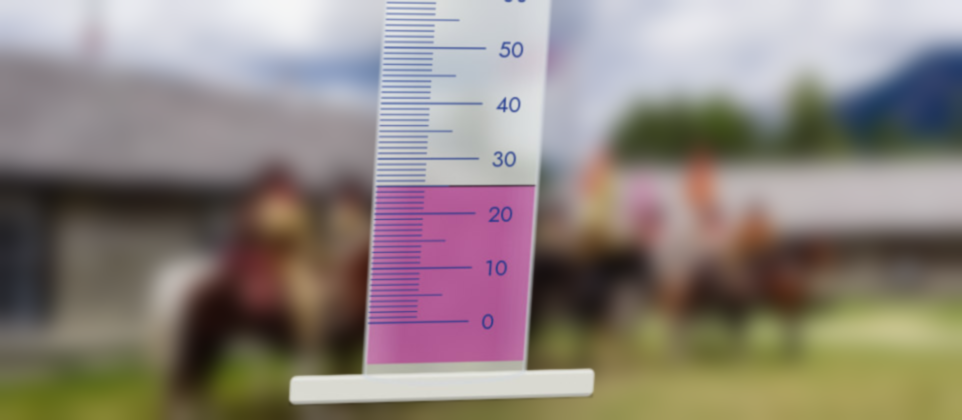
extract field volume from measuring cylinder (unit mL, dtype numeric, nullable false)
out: 25 mL
